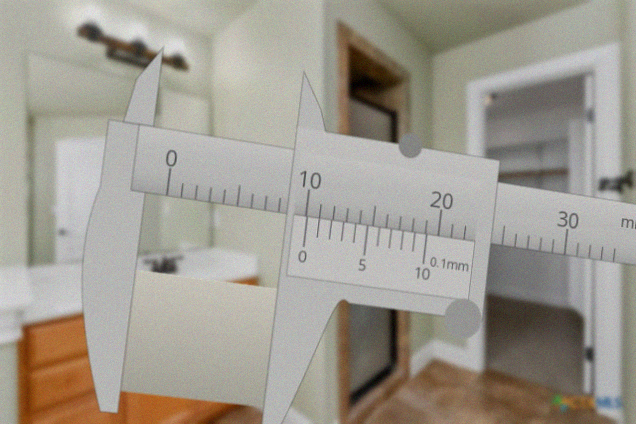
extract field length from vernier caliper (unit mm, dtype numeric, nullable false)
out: 10.1 mm
